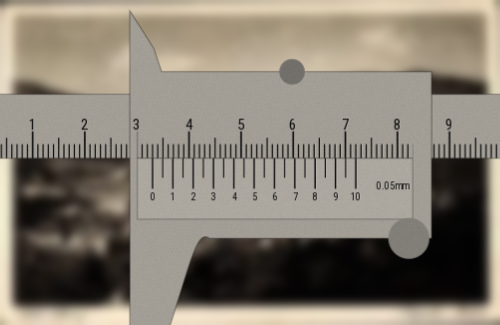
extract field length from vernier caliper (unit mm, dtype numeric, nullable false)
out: 33.0 mm
